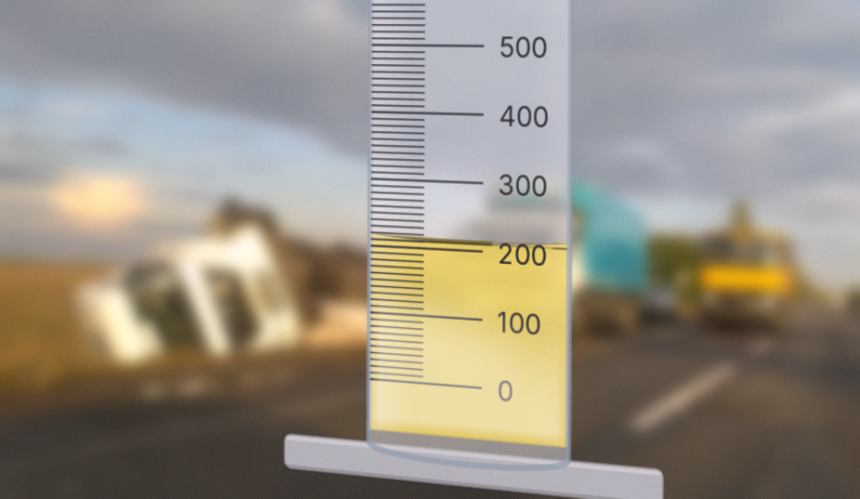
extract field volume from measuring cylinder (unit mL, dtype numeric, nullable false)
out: 210 mL
